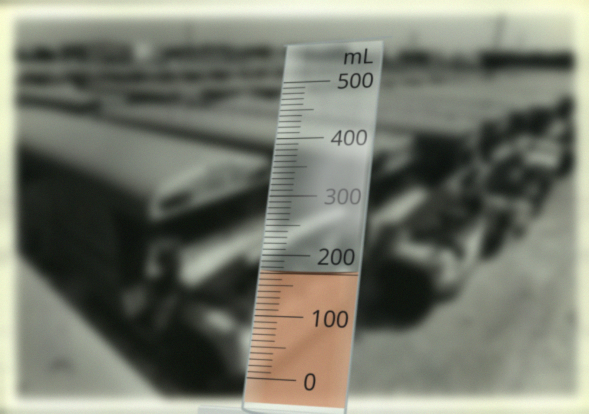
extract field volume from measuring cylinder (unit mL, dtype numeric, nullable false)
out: 170 mL
